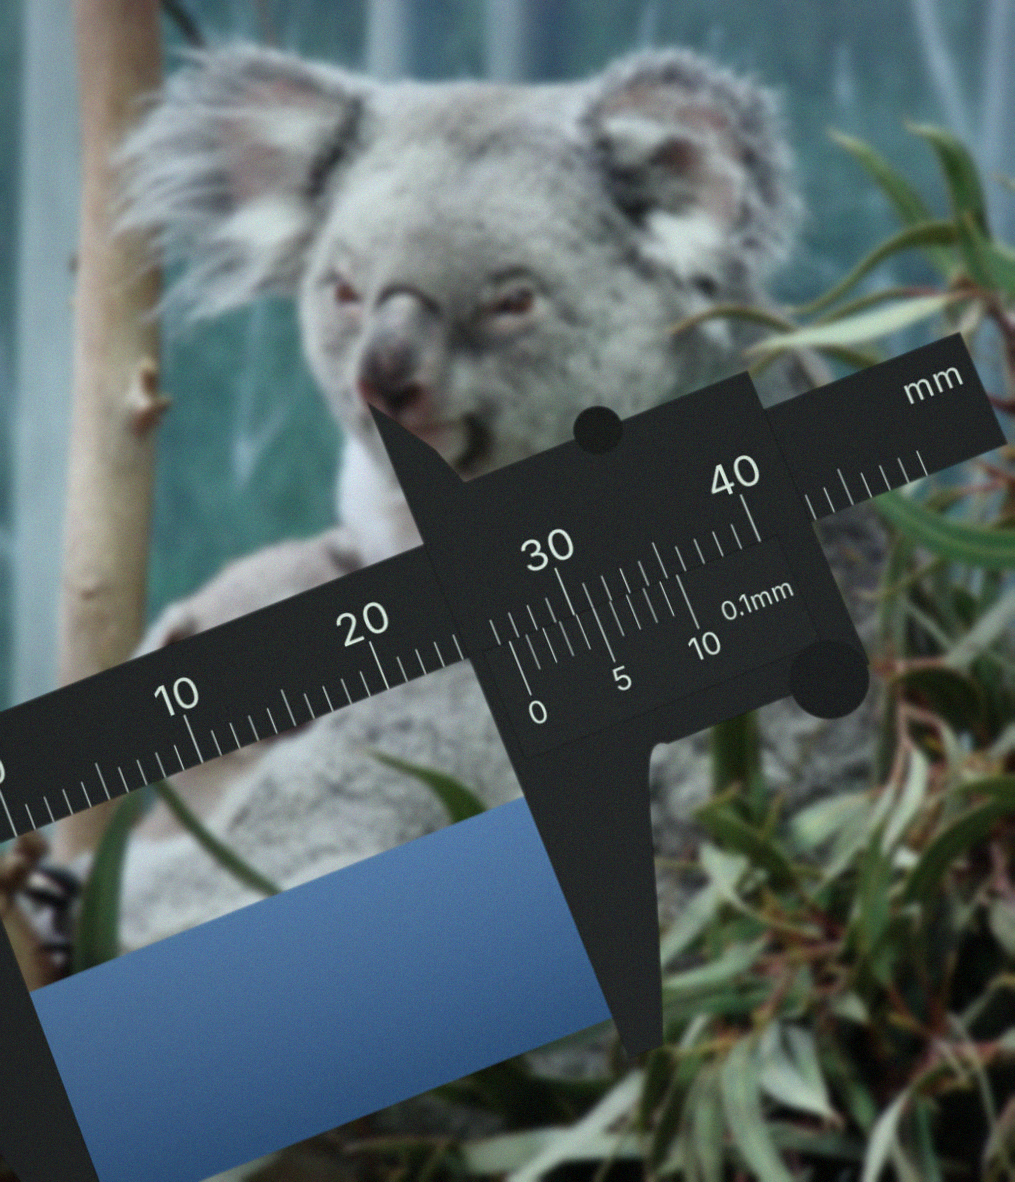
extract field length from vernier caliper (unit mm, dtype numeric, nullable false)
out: 26.5 mm
